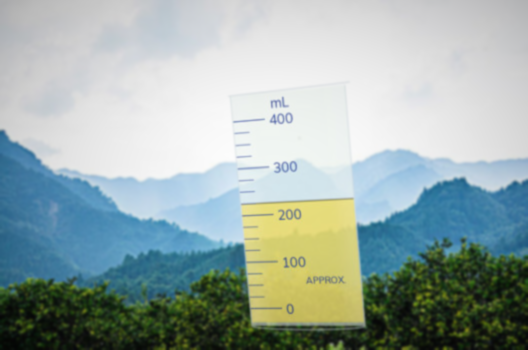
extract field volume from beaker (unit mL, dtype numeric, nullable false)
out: 225 mL
